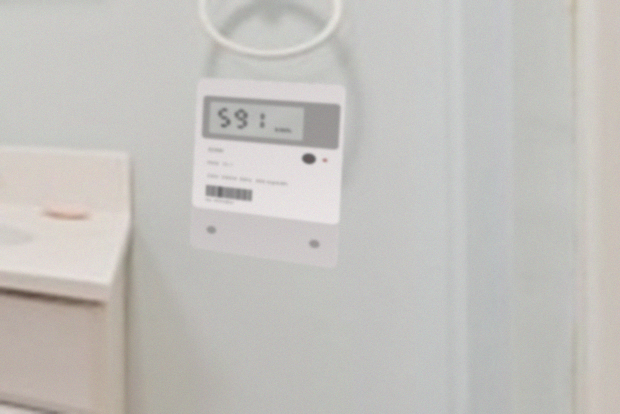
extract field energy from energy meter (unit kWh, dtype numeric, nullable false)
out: 591 kWh
